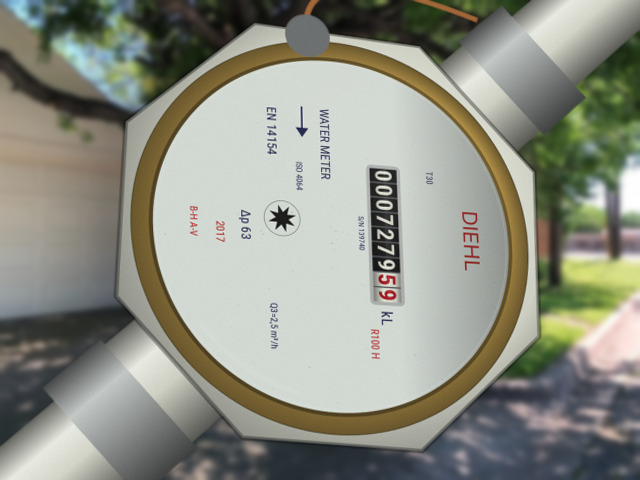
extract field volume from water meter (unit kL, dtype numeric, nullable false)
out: 7279.59 kL
